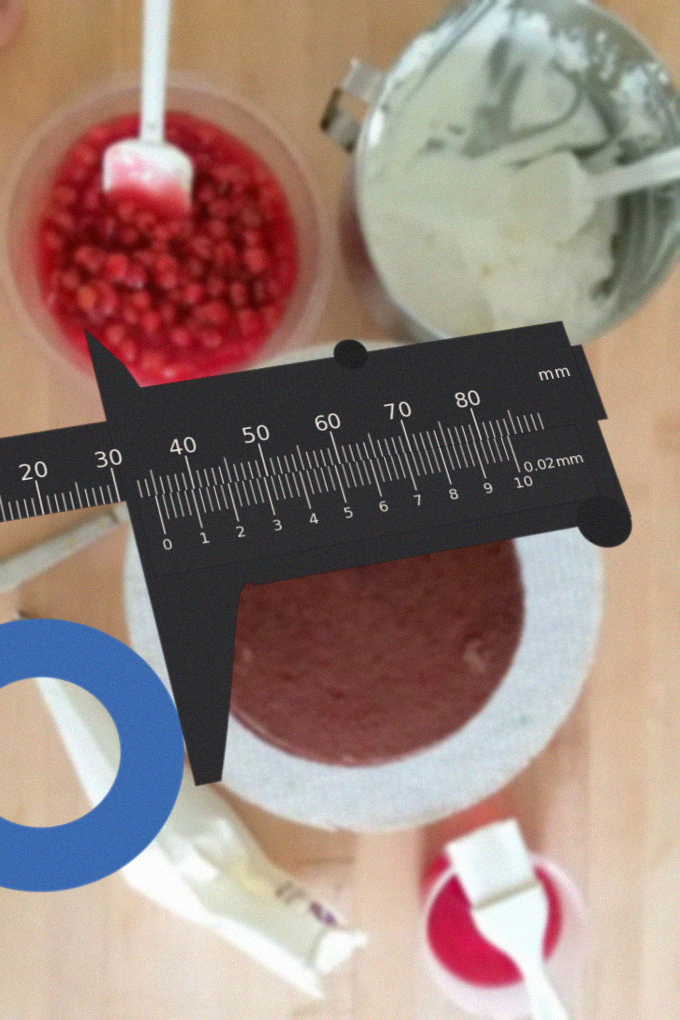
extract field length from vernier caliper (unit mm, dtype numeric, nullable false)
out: 34.8 mm
